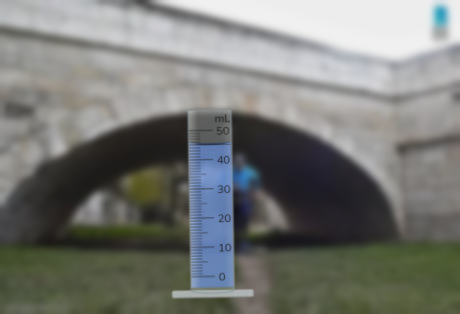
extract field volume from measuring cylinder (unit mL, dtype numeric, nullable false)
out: 45 mL
